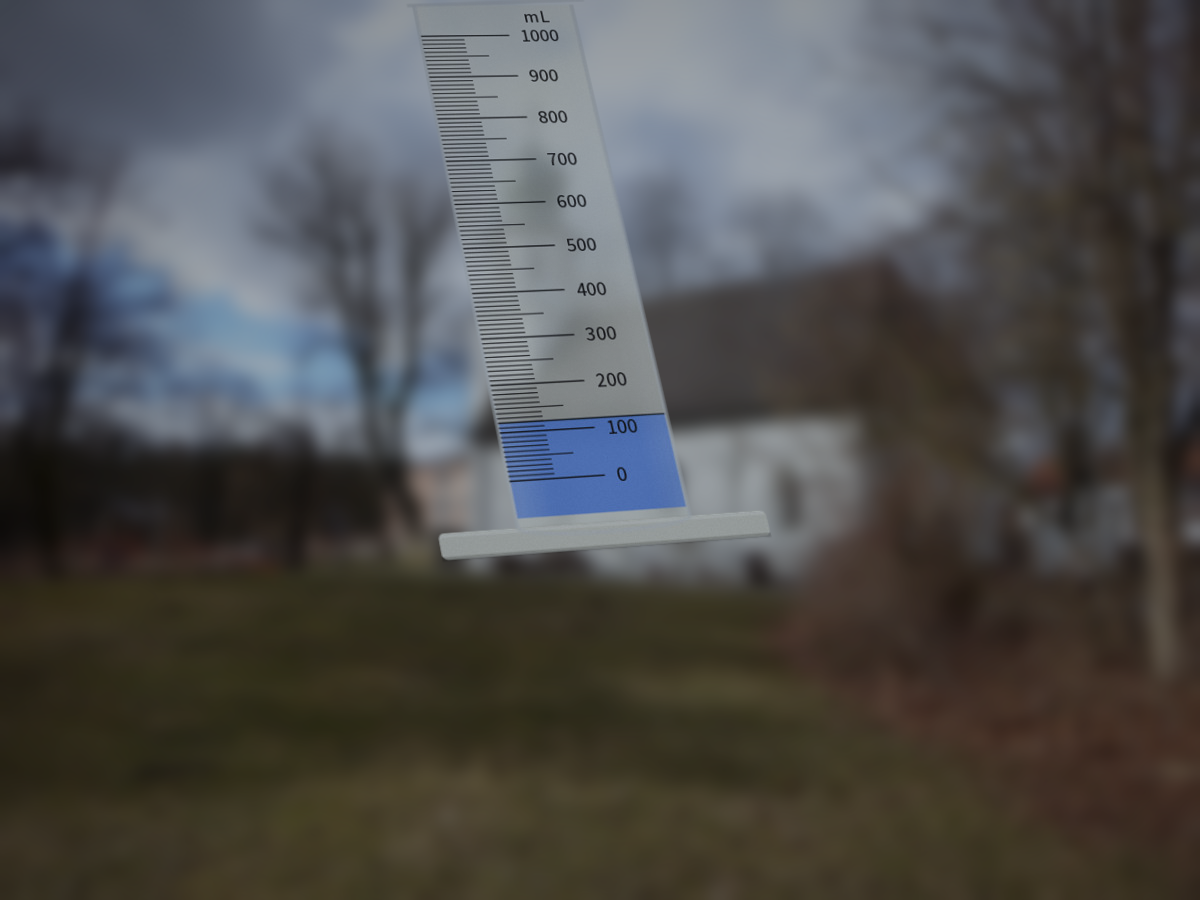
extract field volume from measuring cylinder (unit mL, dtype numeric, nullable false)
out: 120 mL
